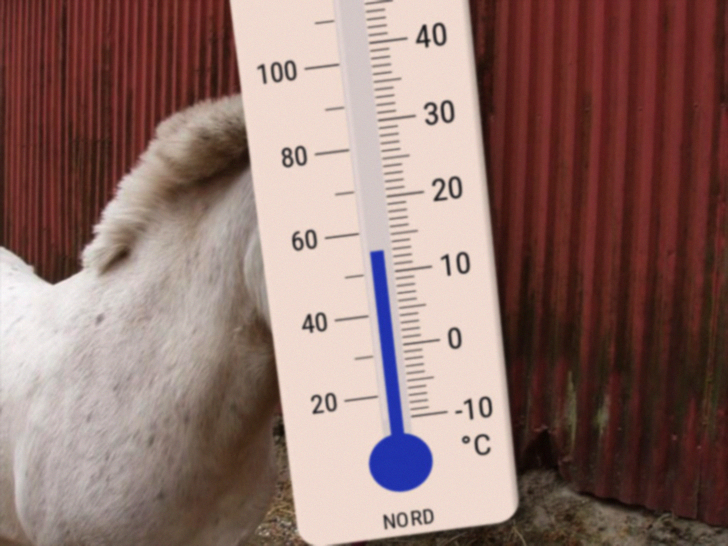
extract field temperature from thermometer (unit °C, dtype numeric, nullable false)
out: 13 °C
